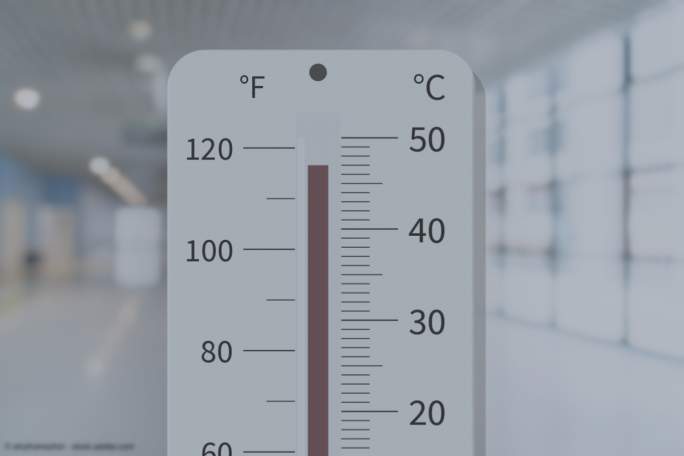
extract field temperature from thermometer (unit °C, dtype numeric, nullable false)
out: 47 °C
